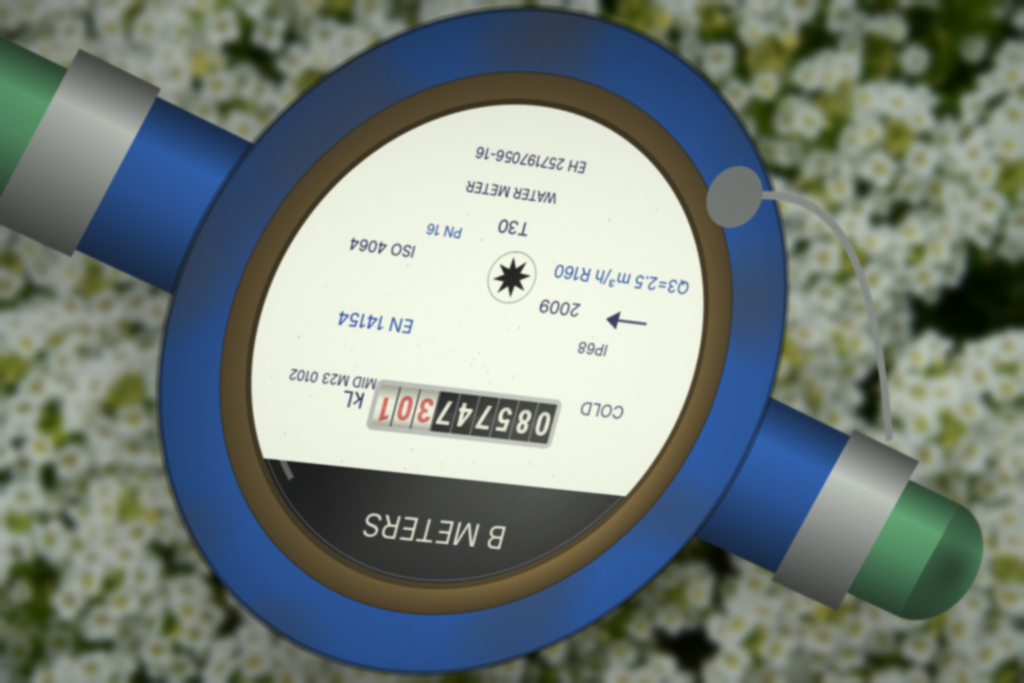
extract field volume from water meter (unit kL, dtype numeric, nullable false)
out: 85747.301 kL
